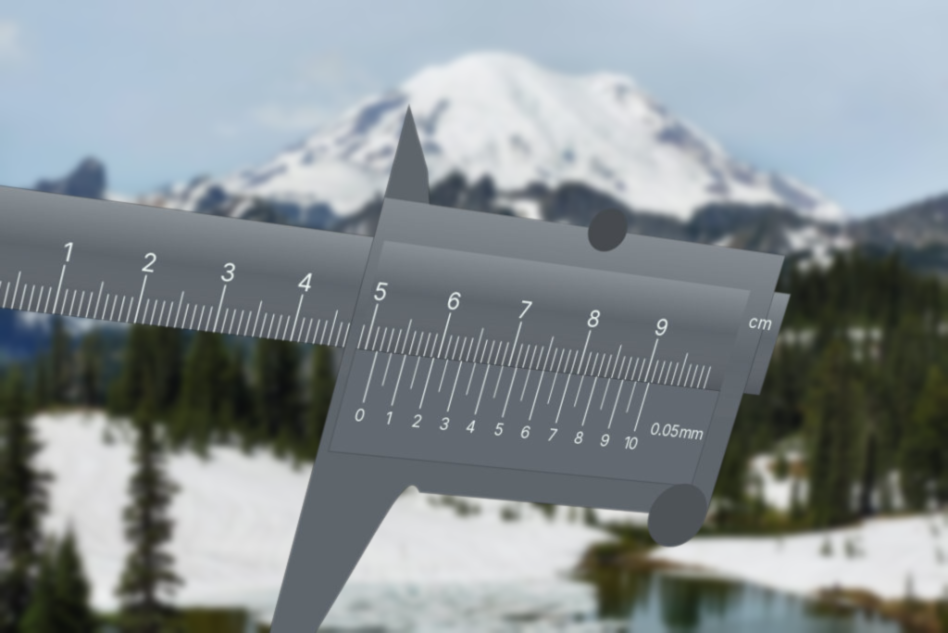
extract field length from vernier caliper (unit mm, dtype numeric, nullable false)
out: 51.6 mm
